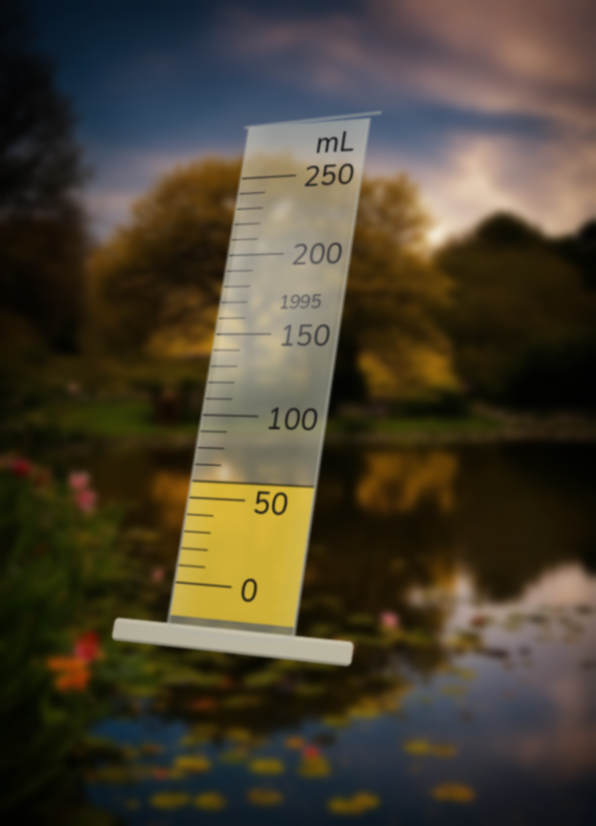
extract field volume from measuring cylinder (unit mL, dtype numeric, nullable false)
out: 60 mL
